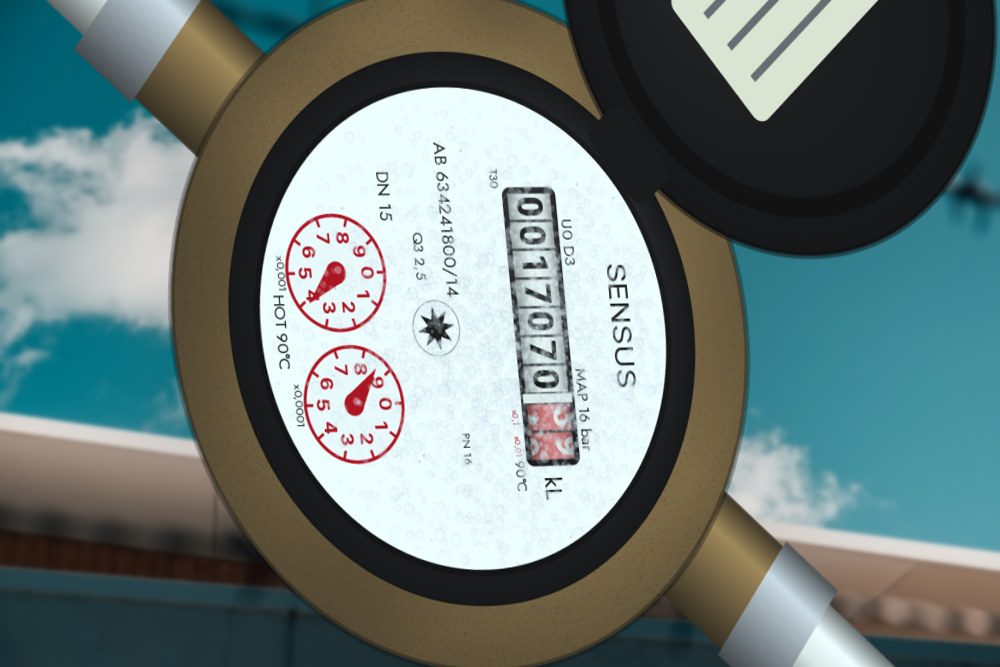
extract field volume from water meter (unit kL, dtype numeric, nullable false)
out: 17070.3938 kL
